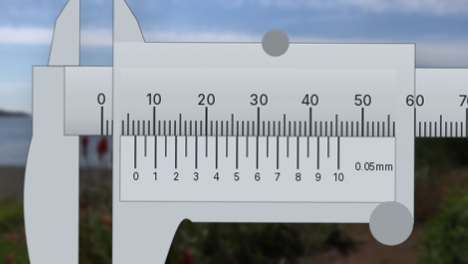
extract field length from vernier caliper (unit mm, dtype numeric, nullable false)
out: 6.4 mm
